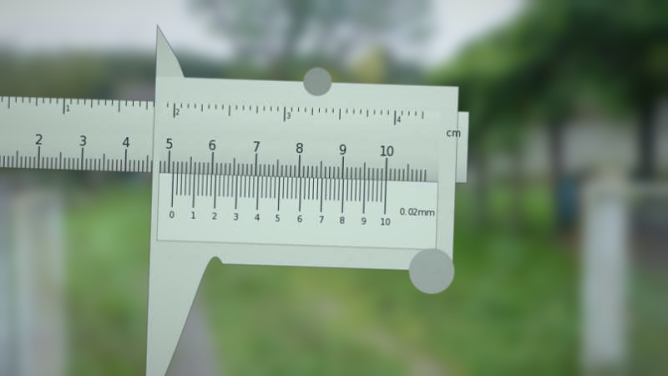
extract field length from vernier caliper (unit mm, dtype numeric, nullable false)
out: 51.0 mm
